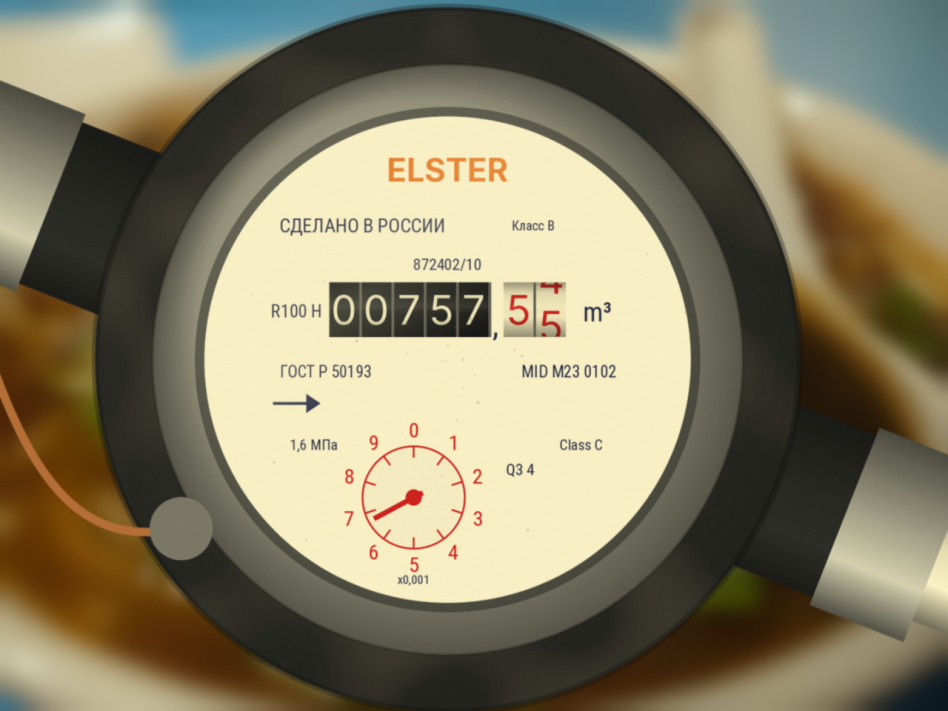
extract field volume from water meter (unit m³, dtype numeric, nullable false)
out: 757.546 m³
